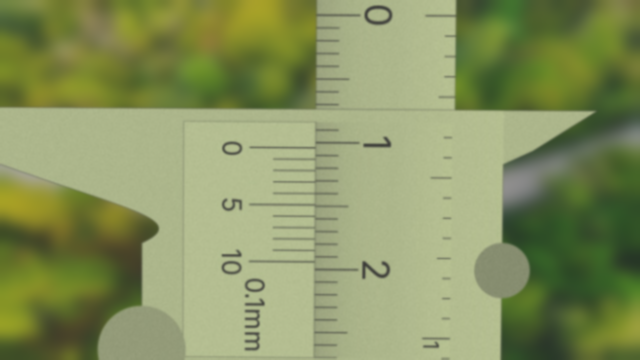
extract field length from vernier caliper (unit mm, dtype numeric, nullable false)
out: 10.4 mm
